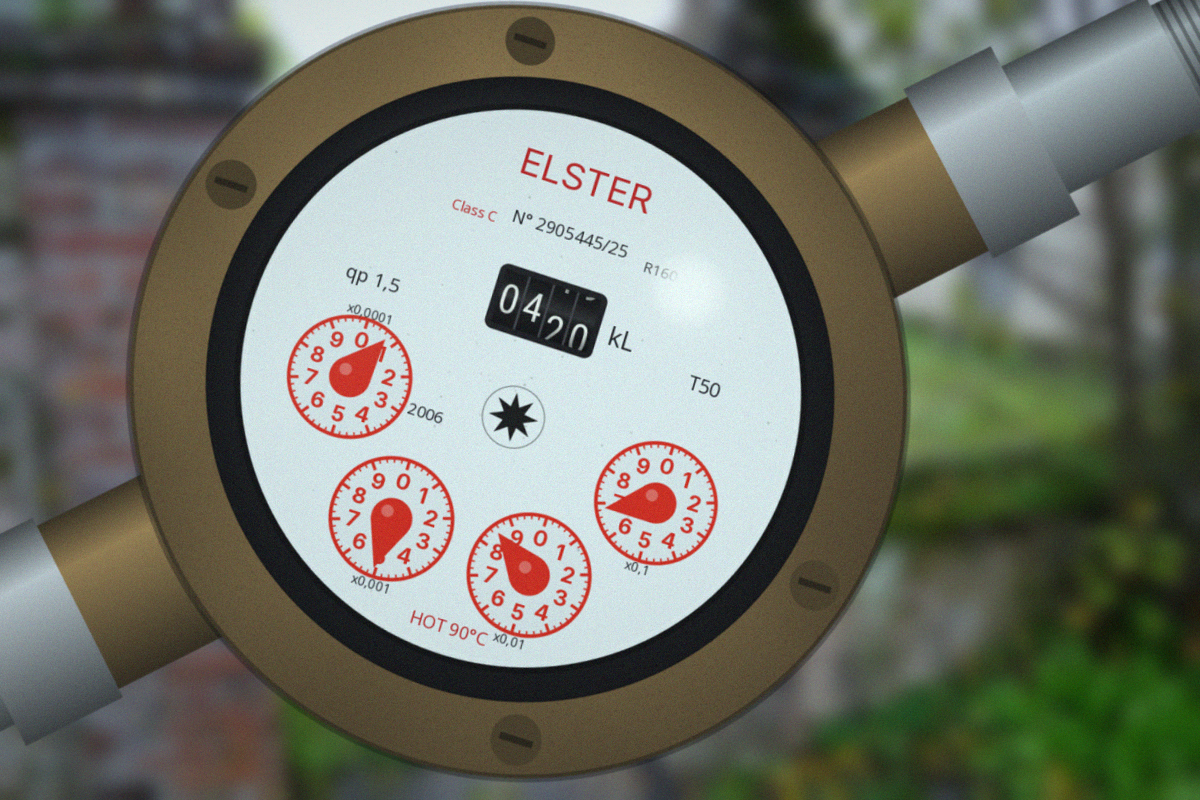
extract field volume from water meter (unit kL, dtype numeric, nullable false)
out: 419.6850 kL
